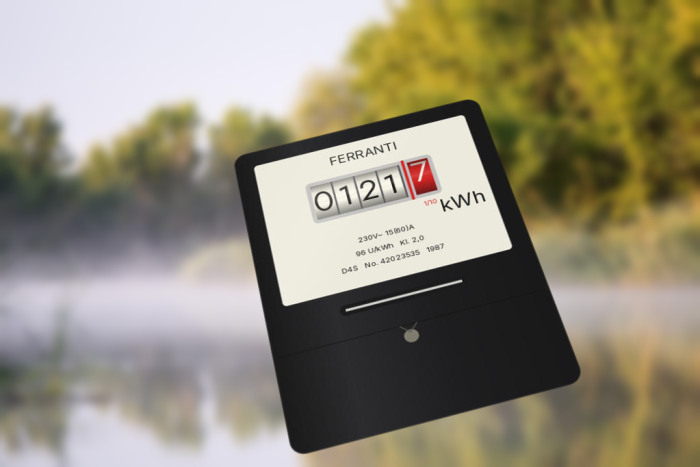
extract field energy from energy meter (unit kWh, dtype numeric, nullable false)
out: 121.7 kWh
